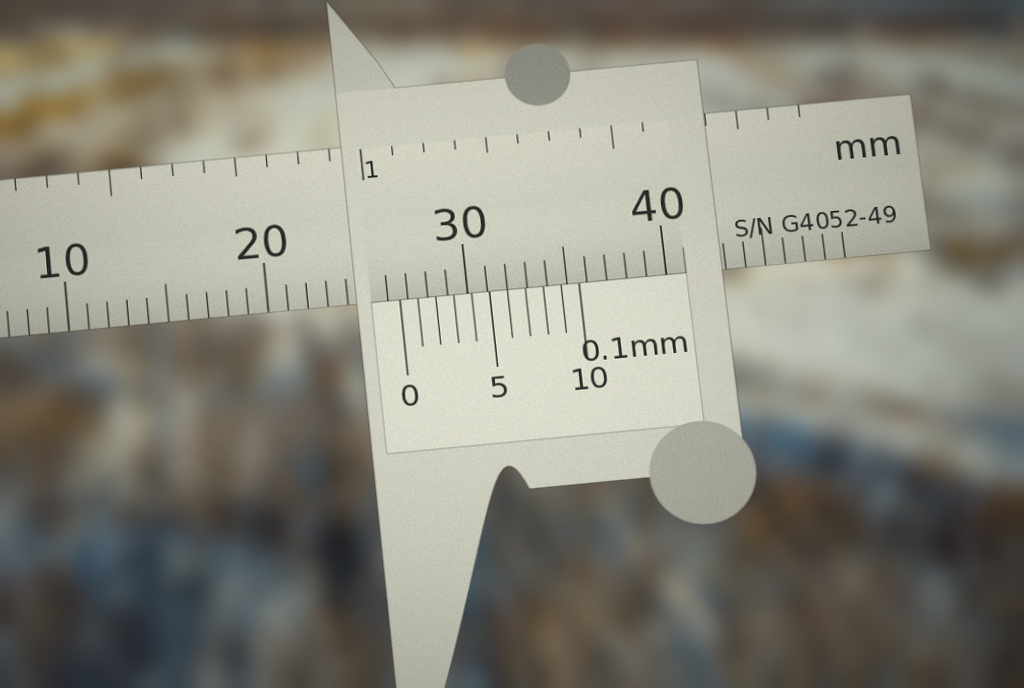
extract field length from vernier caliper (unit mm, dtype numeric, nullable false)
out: 26.6 mm
